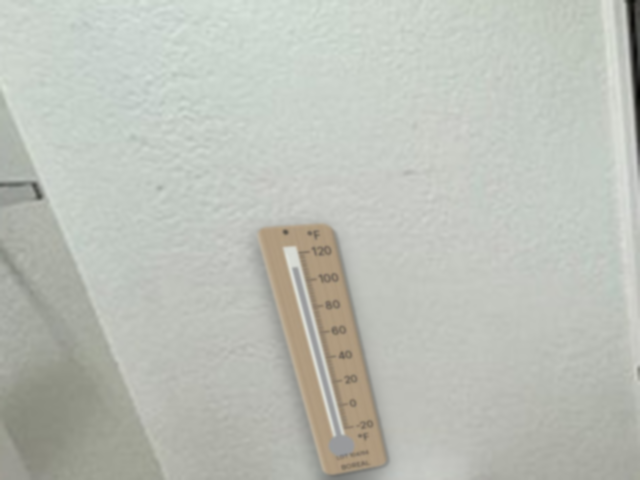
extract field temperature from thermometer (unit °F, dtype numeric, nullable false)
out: 110 °F
